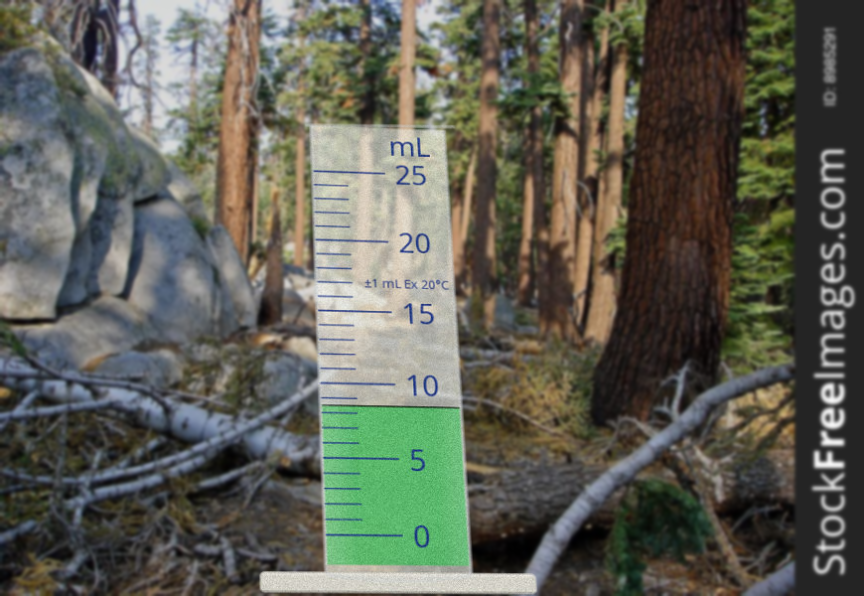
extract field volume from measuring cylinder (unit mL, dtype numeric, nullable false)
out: 8.5 mL
